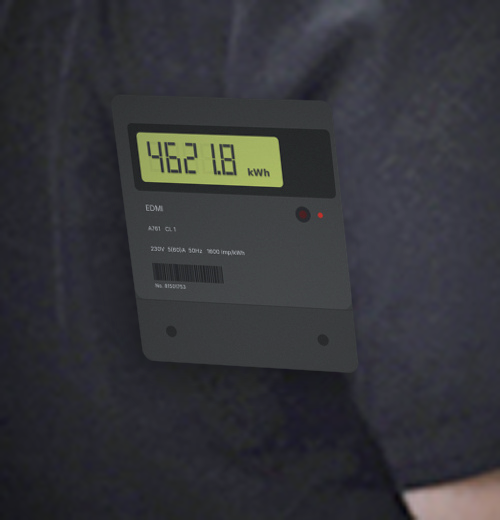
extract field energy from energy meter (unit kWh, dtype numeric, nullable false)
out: 4621.8 kWh
